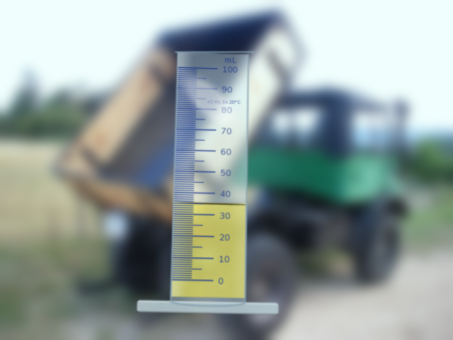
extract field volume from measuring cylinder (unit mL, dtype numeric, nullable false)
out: 35 mL
